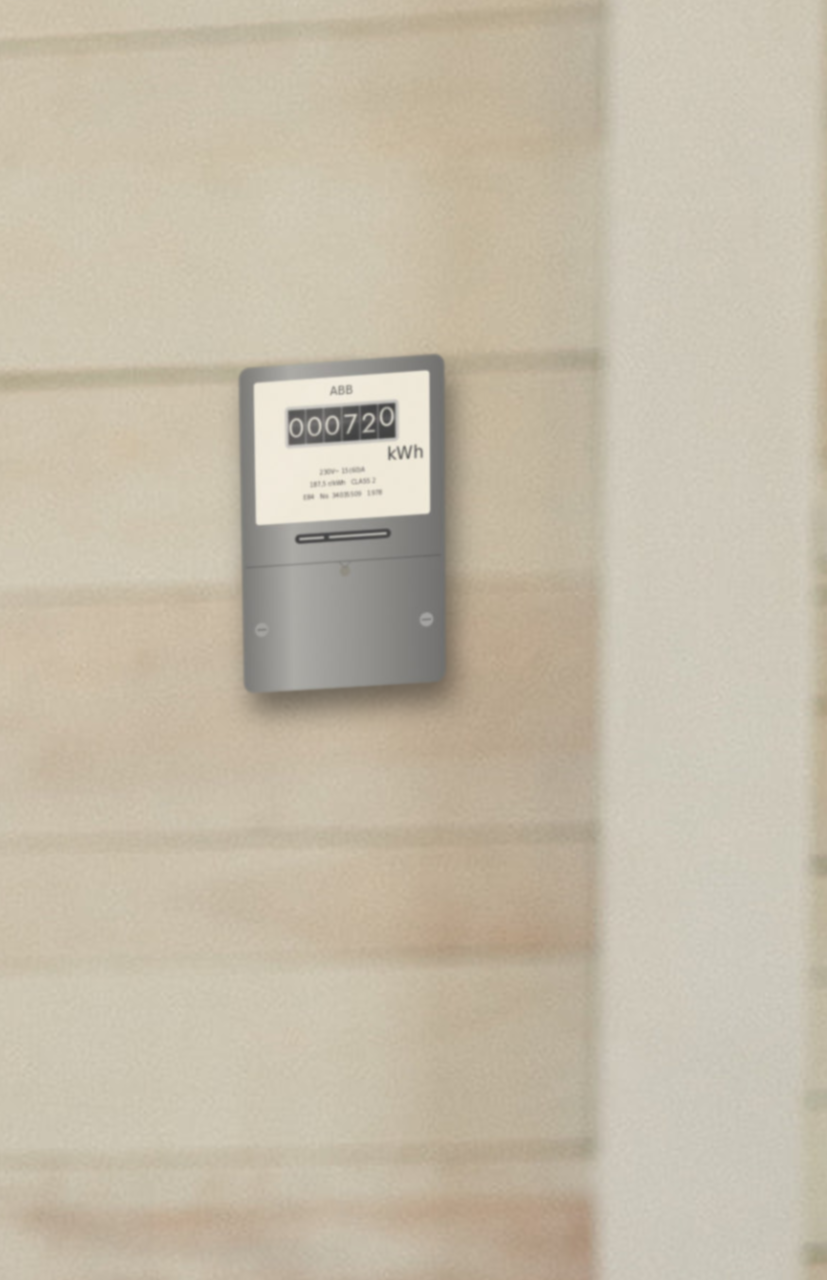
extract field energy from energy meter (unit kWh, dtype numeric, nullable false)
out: 720 kWh
